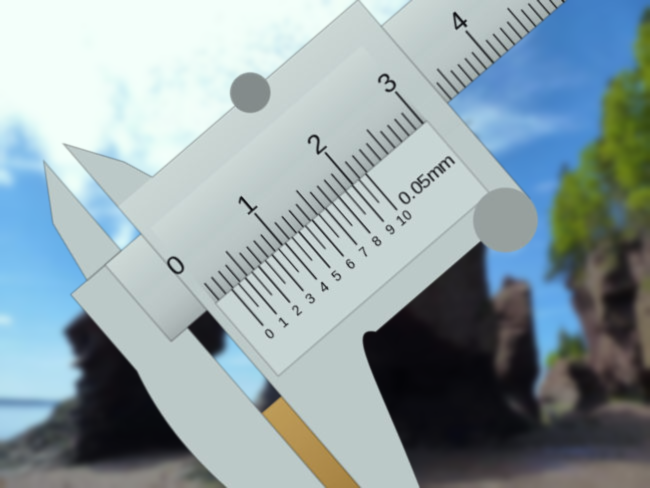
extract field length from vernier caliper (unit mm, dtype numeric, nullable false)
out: 2.8 mm
